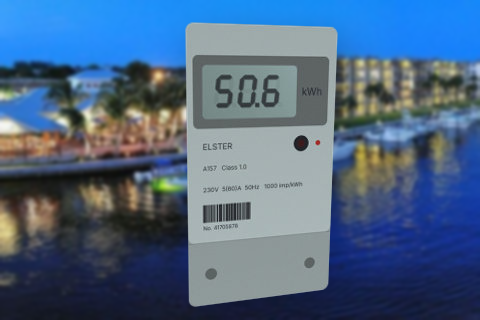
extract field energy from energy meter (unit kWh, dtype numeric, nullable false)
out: 50.6 kWh
